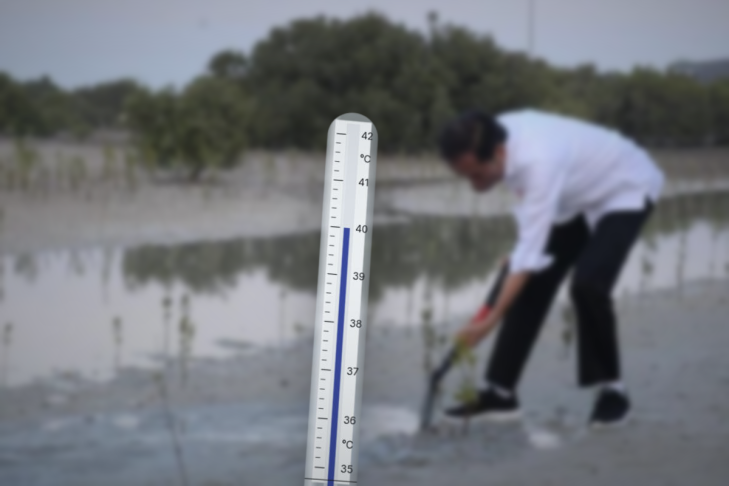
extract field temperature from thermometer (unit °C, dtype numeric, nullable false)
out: 40 °C
